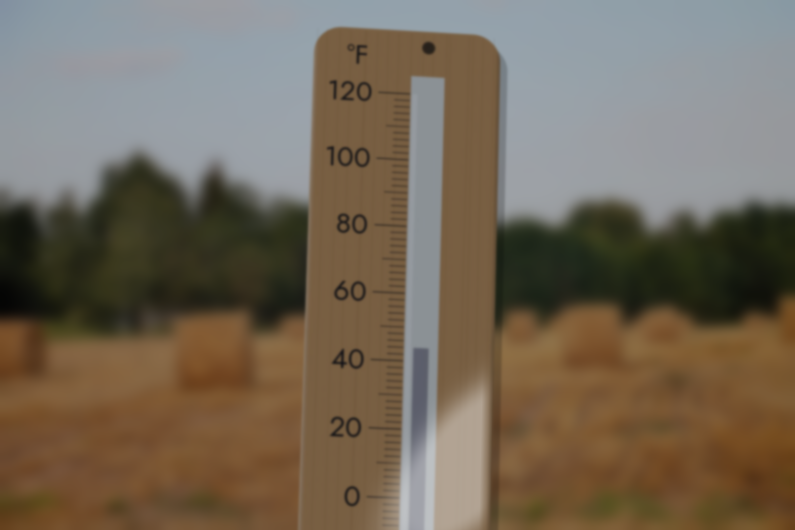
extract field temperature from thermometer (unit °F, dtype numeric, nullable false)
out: 44 °F
